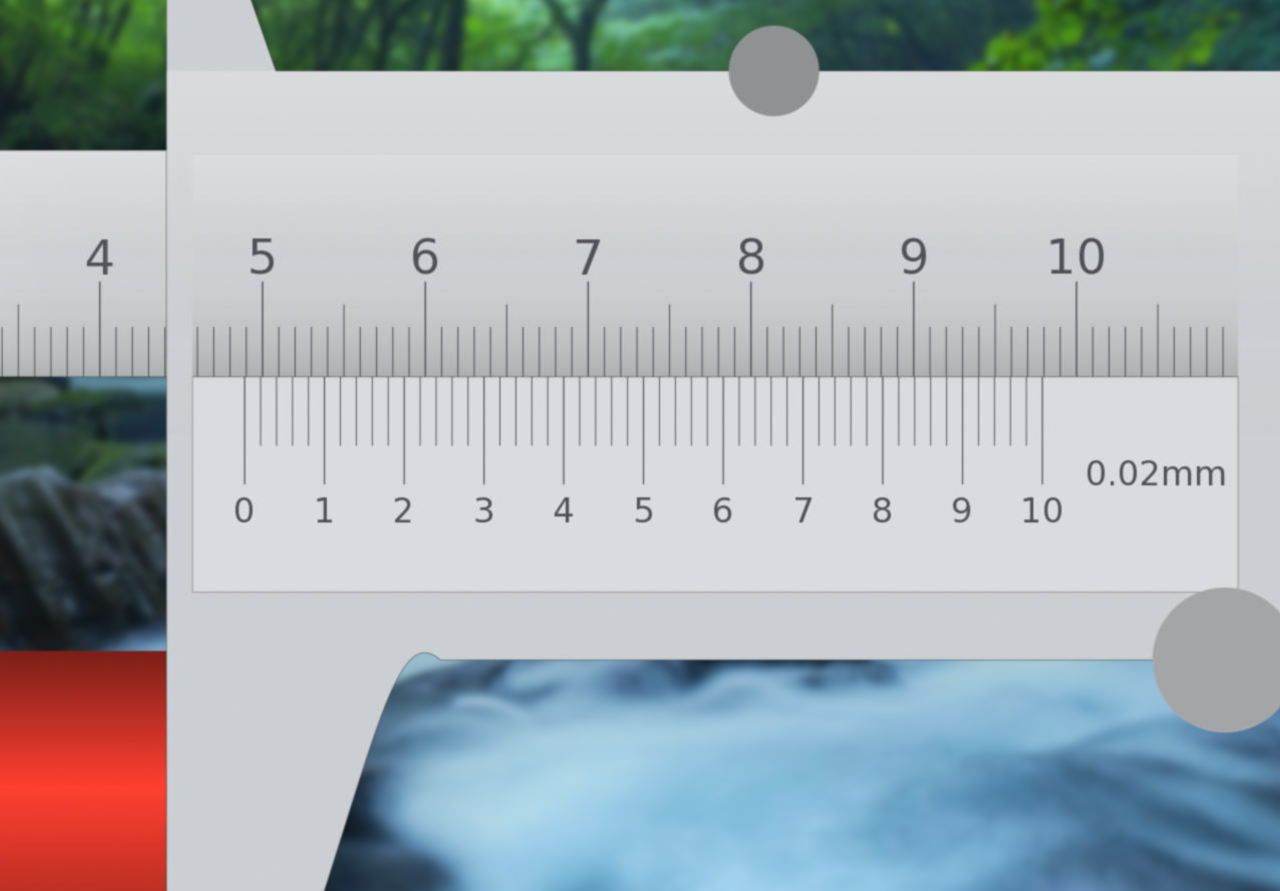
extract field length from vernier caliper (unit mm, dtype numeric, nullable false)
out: 48.9 mm
